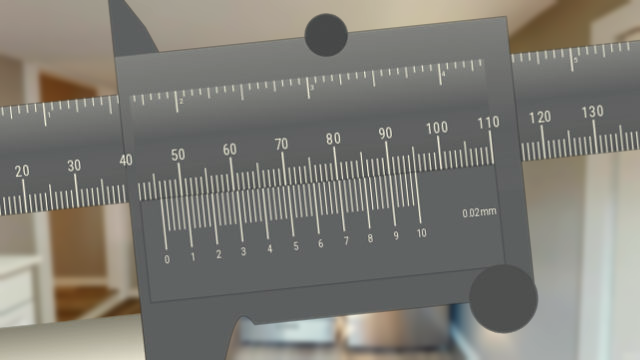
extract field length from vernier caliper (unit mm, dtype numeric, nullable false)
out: 46.0 mm
